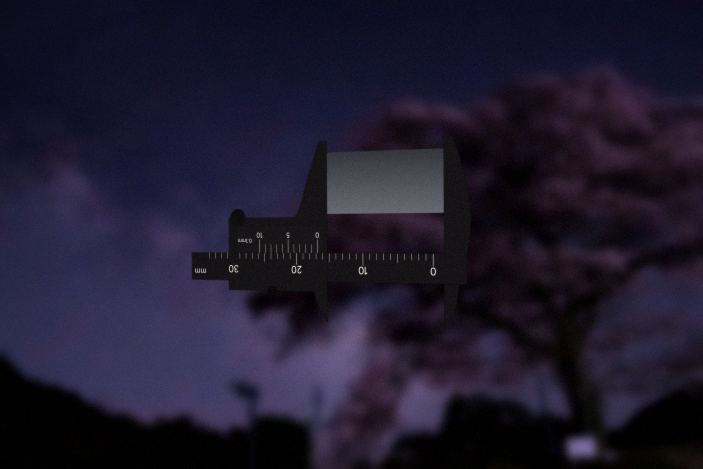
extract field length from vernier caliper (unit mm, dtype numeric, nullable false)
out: 16.8 mm
